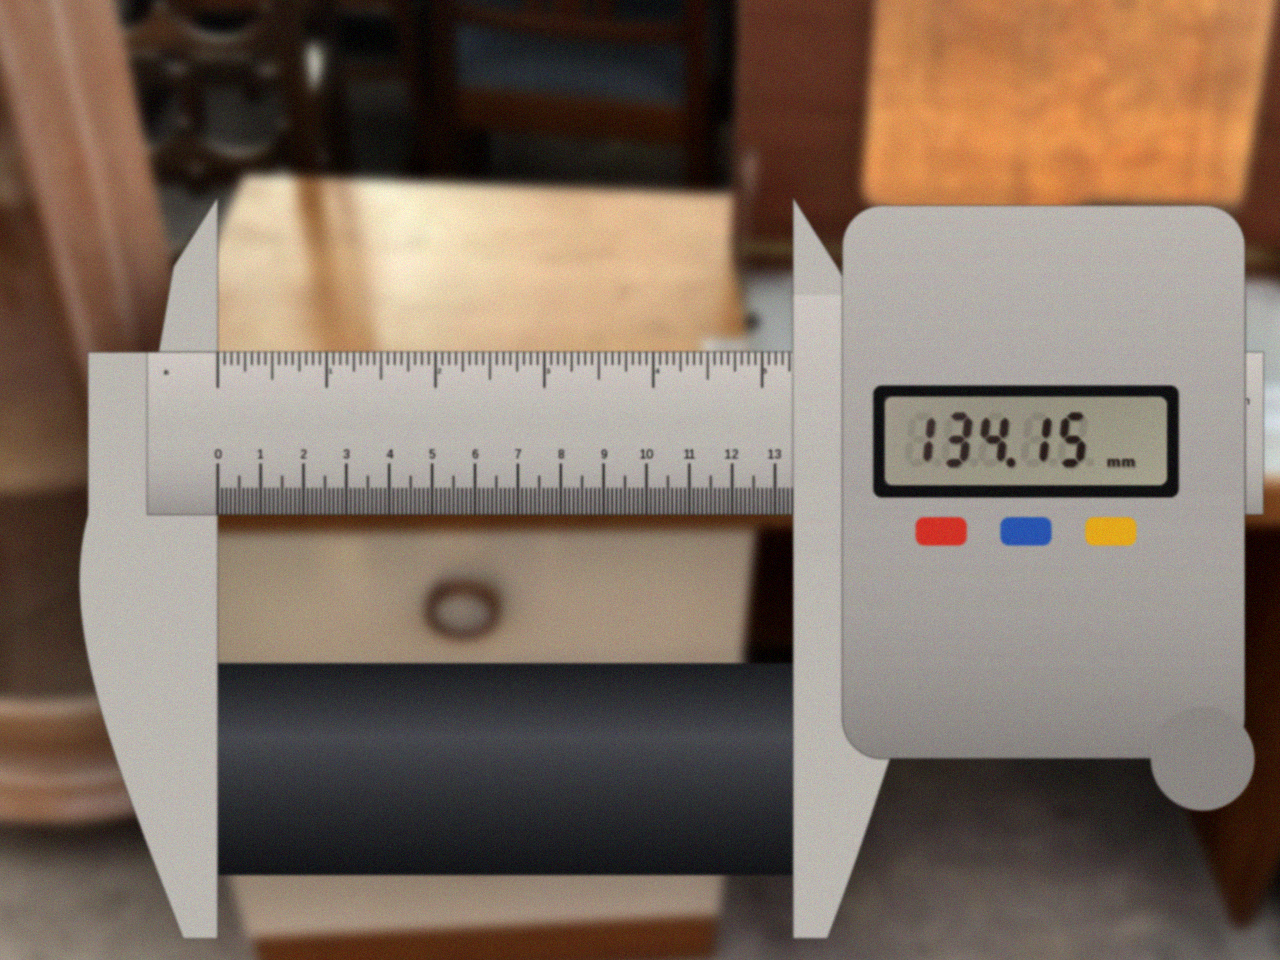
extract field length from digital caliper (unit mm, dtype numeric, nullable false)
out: 134.15 mm
